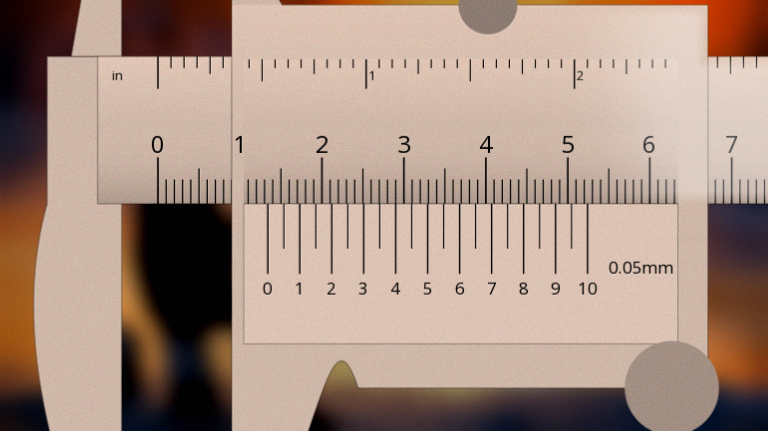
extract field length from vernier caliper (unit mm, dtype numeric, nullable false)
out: 13.4 mm
